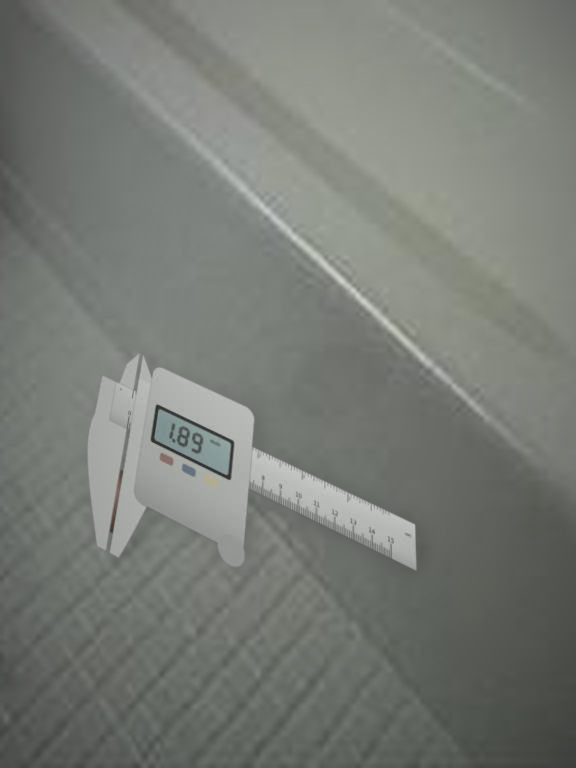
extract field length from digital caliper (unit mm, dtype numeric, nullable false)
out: 1.89 mm
